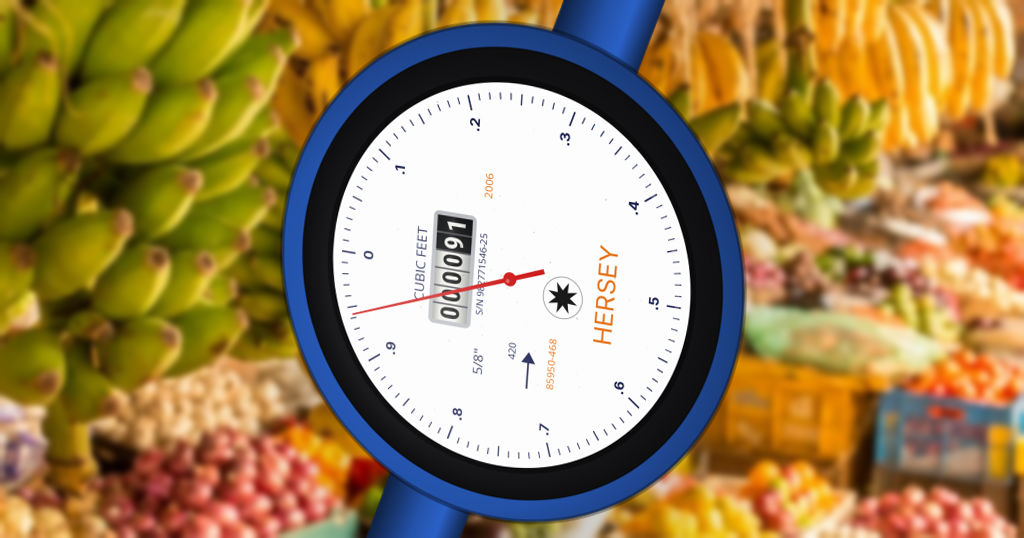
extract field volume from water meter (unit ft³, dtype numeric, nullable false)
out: 90.94 ft³
